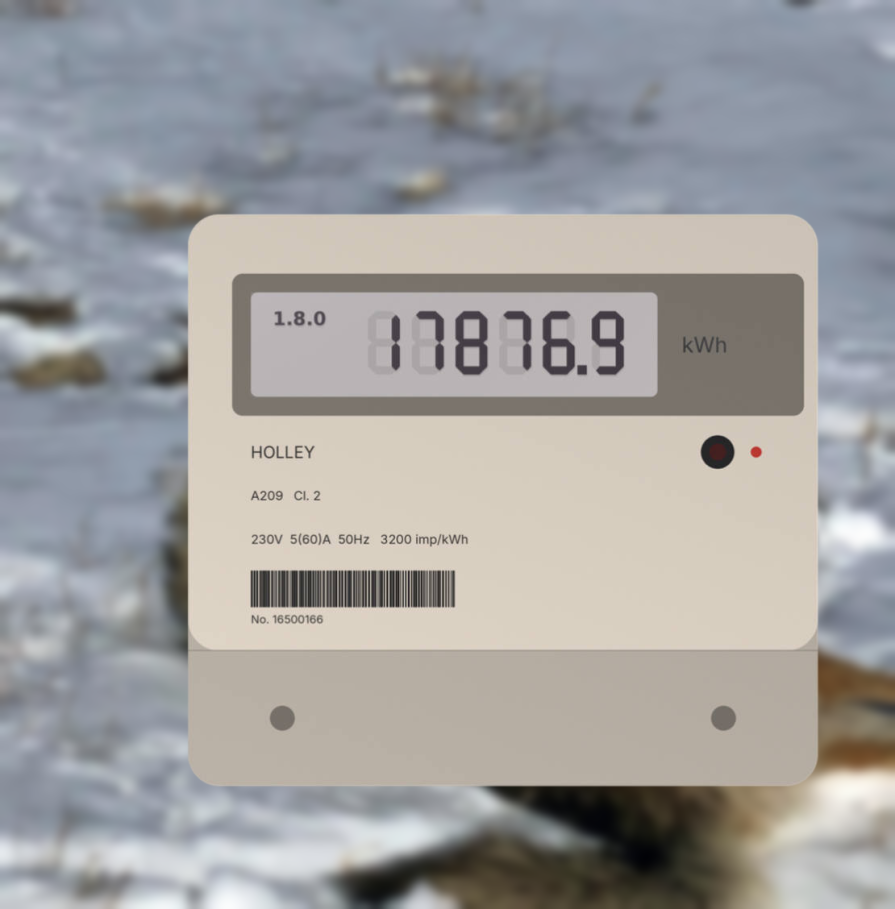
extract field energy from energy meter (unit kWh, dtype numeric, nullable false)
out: 17876.9 kWh
